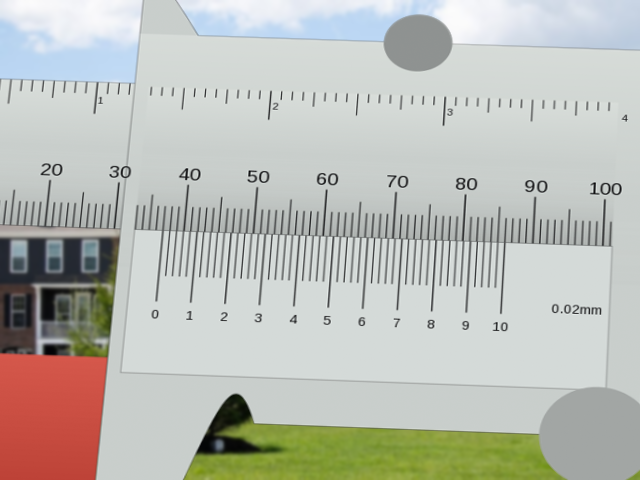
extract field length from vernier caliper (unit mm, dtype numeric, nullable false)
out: 37.0 mm
